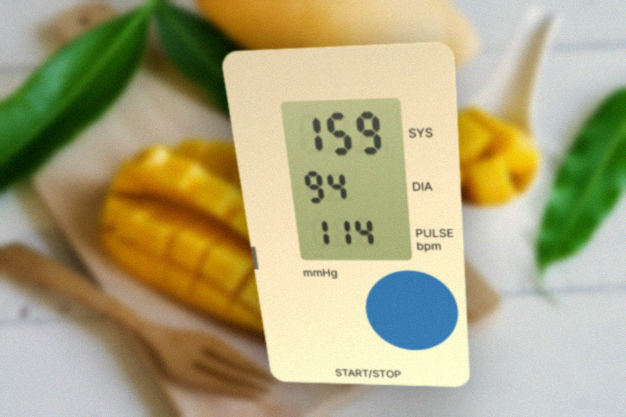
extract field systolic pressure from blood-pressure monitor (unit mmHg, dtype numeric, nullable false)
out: 159 mmHg
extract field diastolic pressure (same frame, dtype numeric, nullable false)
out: 94 mmHg
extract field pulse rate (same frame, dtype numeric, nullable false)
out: 114 bpm
